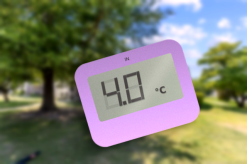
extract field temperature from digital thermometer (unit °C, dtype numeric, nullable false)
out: 4.0 °C
